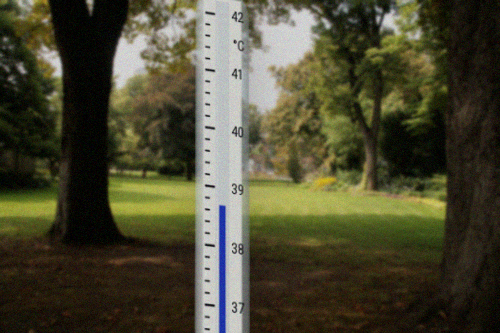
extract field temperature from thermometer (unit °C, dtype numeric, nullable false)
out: 38.7 °C
